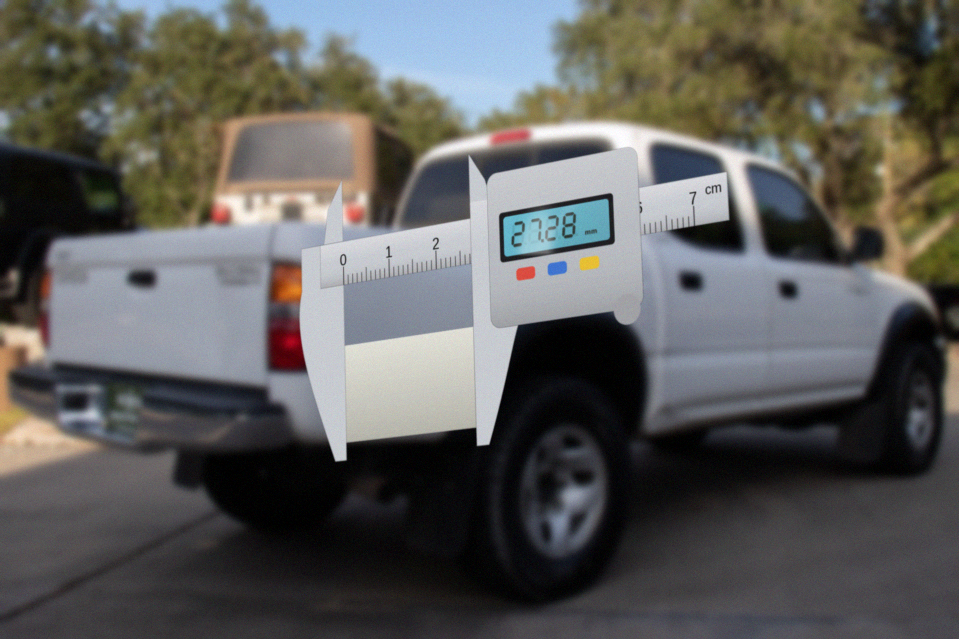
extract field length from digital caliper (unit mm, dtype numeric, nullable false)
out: 27.28 mm
